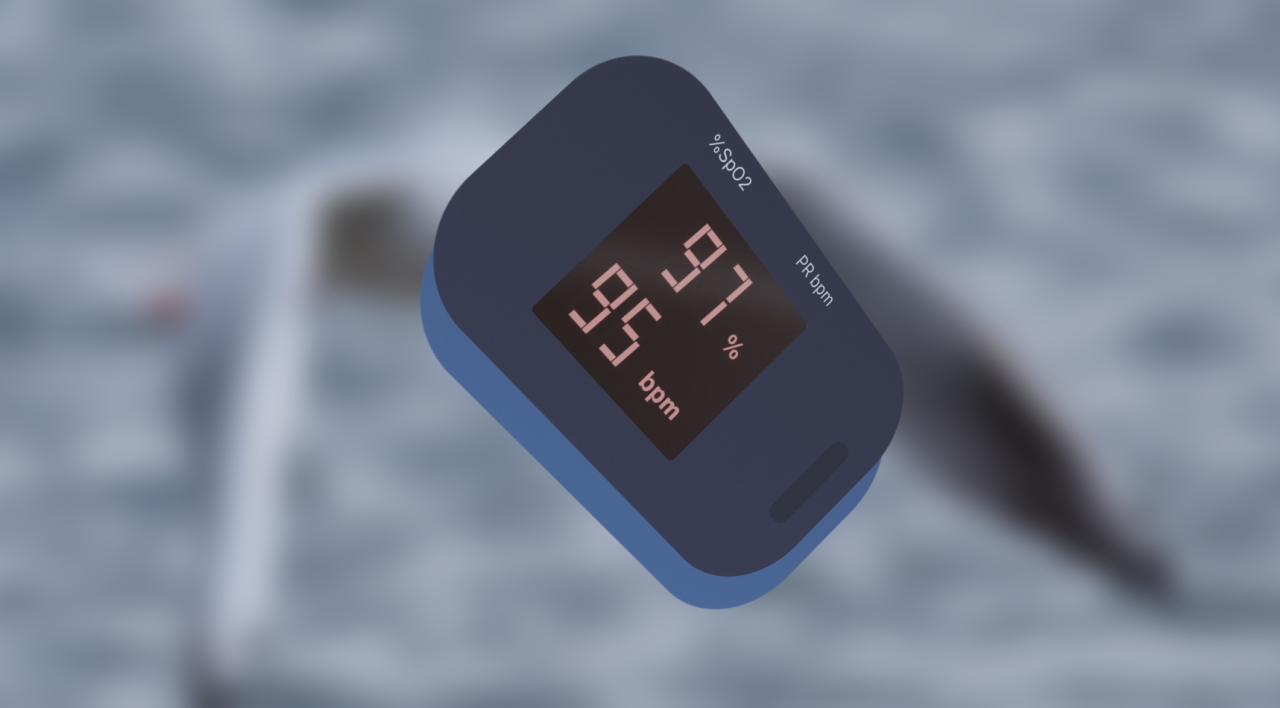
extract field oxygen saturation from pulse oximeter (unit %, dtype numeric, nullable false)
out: 97 %
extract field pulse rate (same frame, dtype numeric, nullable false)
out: 95 bpm
